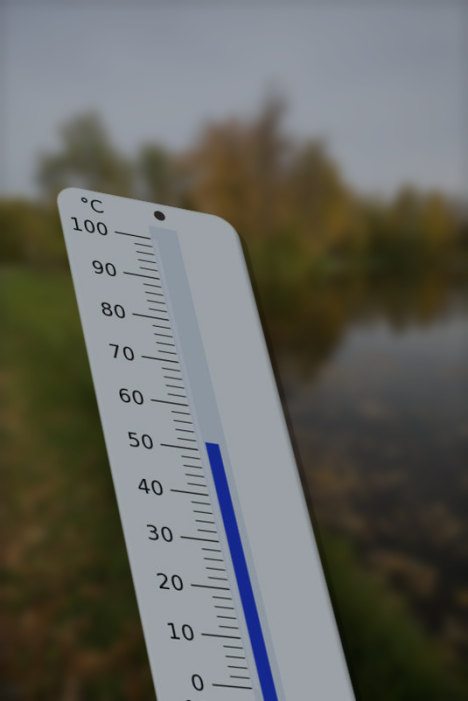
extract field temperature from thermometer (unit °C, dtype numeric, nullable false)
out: 52 °C
